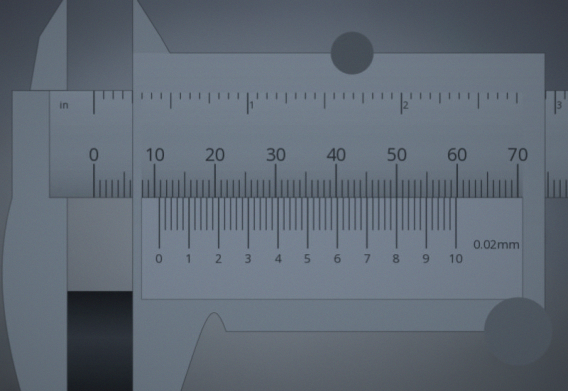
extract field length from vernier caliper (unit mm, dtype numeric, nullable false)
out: 10.8 mm
